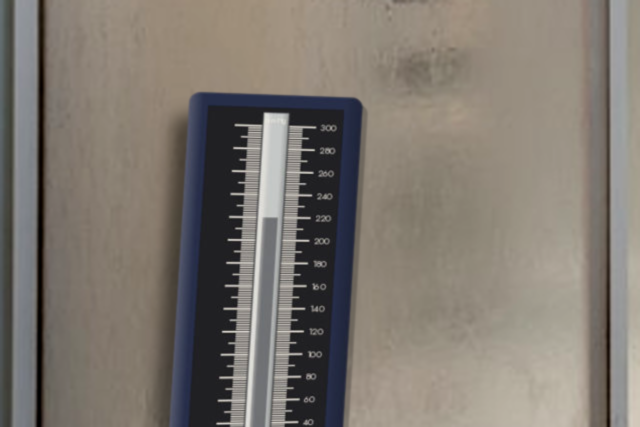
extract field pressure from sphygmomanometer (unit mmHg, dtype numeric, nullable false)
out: 220 mmHg
